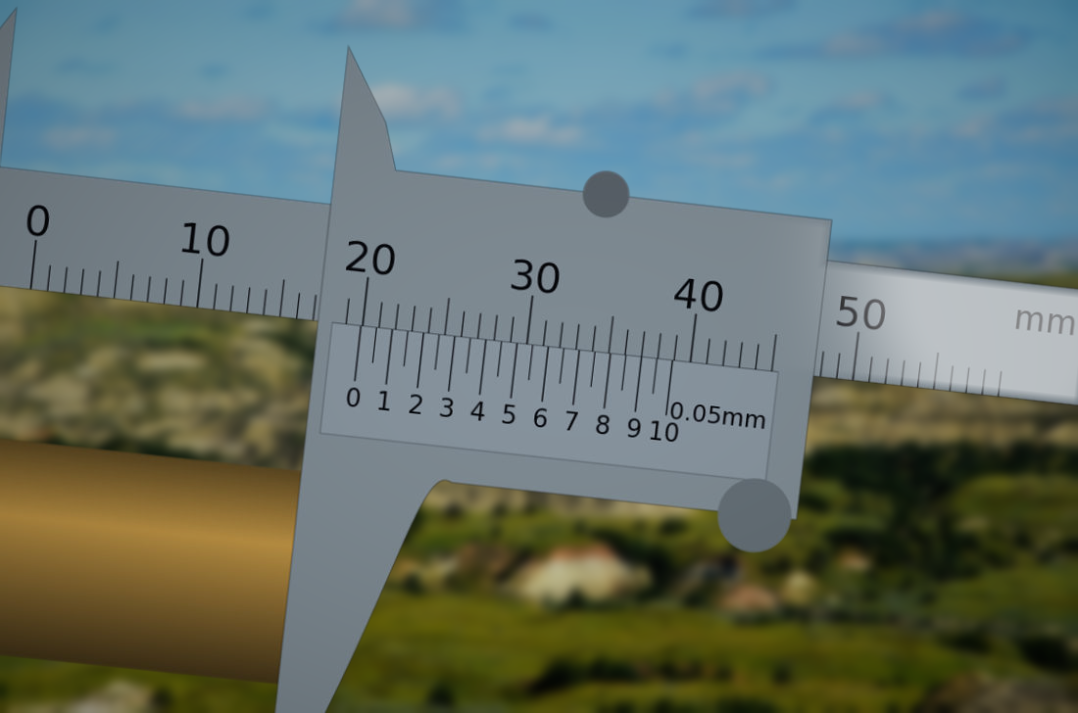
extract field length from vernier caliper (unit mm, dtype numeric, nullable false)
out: 19.9 mm
